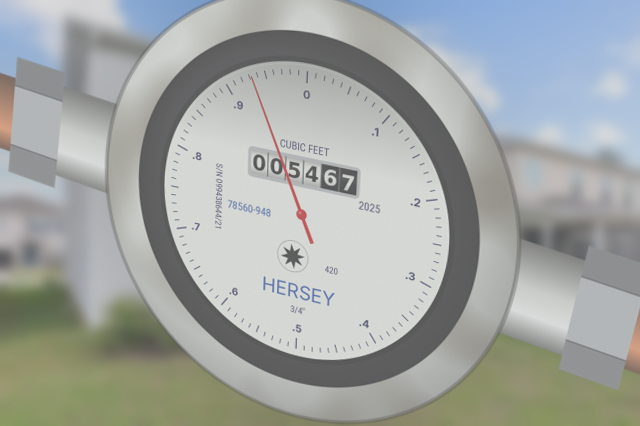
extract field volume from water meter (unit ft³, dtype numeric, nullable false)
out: 5466.93 ft³
